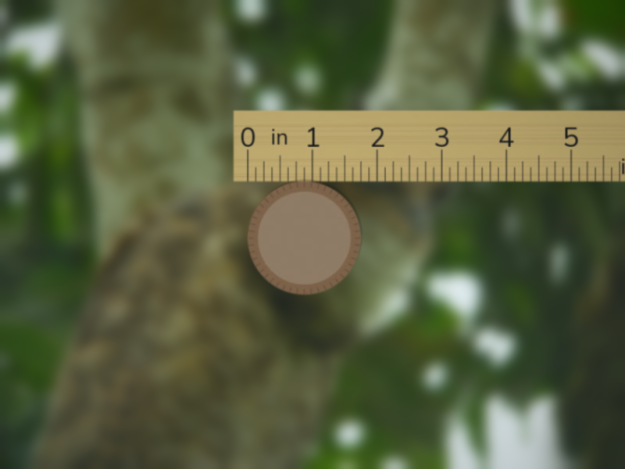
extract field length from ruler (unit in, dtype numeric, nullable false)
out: 1.75 in
